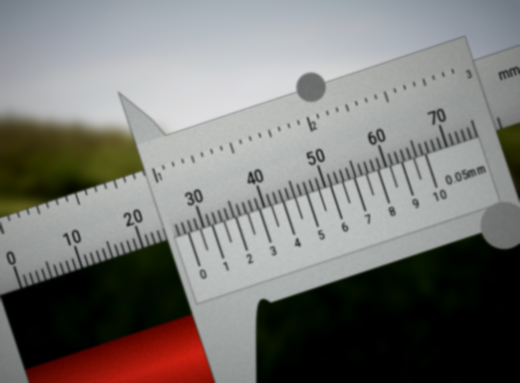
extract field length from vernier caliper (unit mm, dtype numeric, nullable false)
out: 27.5 mm
